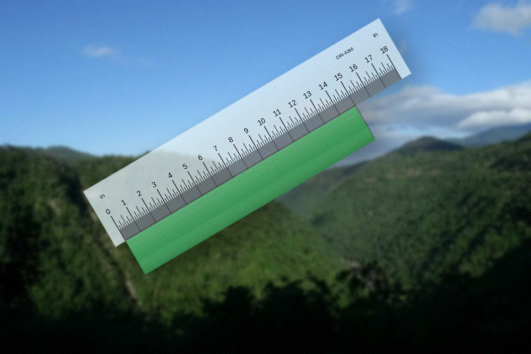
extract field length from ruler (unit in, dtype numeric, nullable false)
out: 15 in
